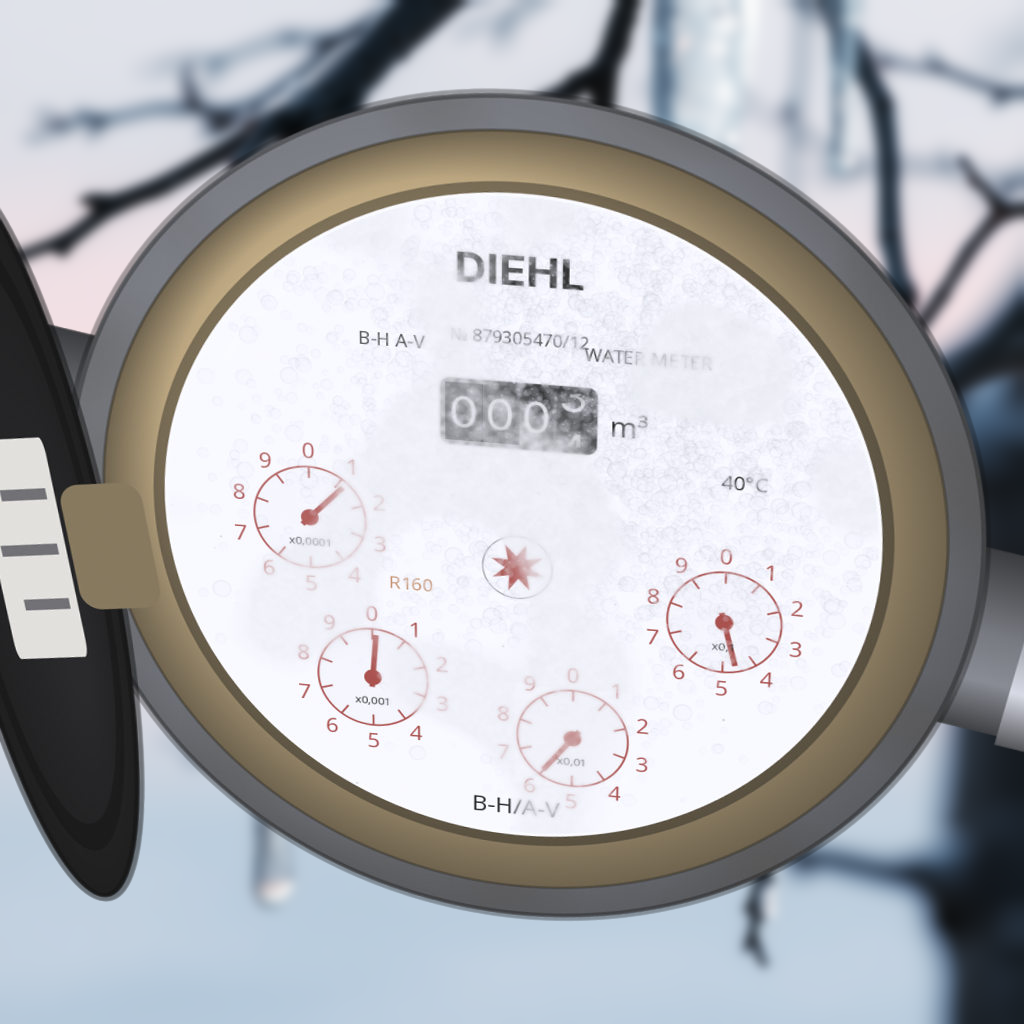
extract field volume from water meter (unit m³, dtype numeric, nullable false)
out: 3.4601 m³
